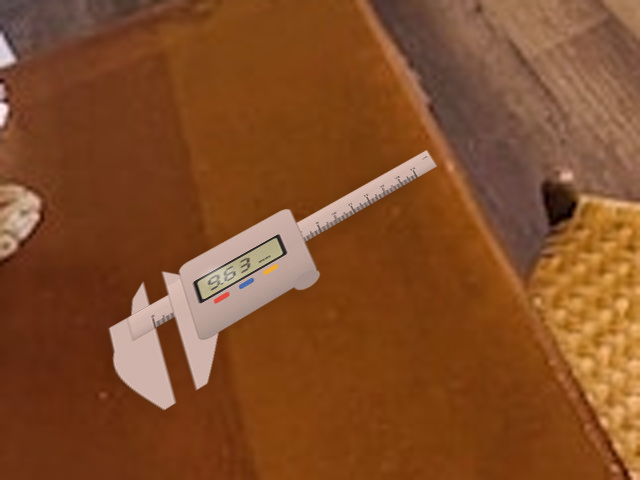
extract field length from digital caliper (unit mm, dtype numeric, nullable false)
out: 9.63 mm
